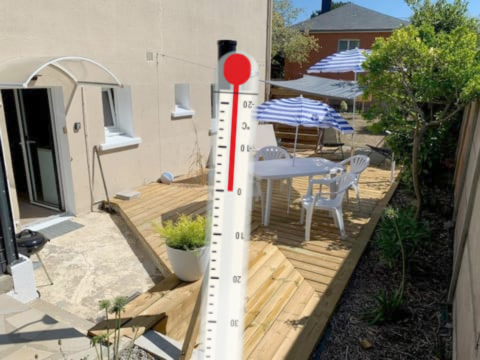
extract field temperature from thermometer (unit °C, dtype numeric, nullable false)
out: 0 °C
